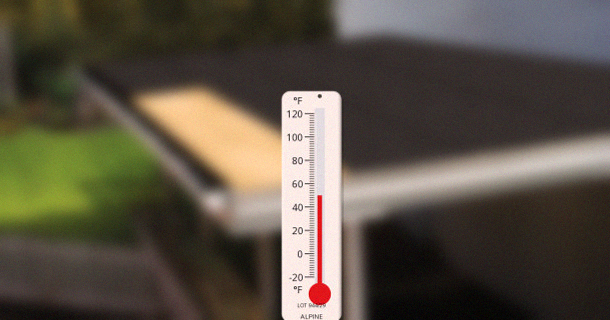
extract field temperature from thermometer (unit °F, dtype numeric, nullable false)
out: 50 °F
